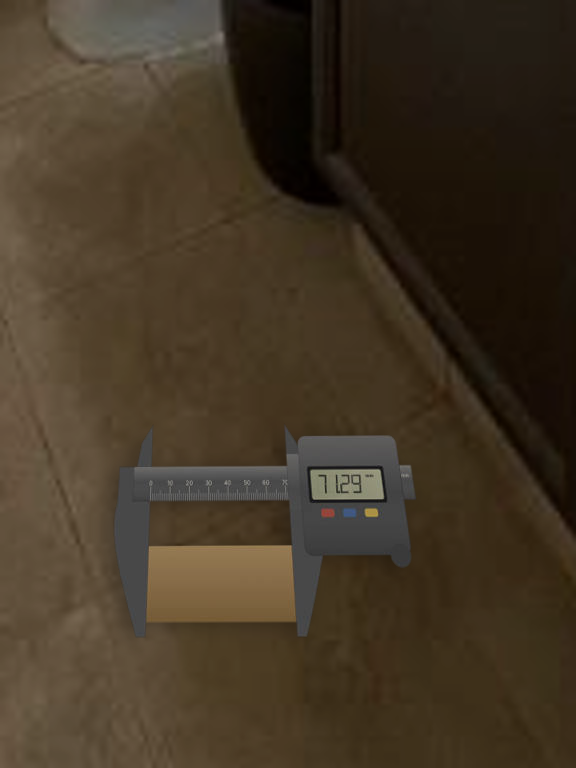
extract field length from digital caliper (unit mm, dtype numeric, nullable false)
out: 71.29 mm
